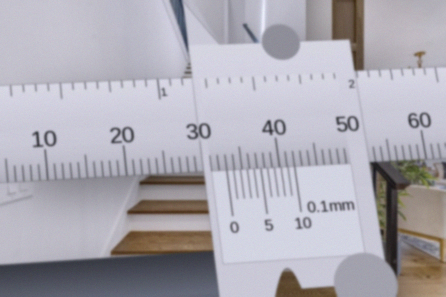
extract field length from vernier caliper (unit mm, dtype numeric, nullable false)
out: 33.0 mm
